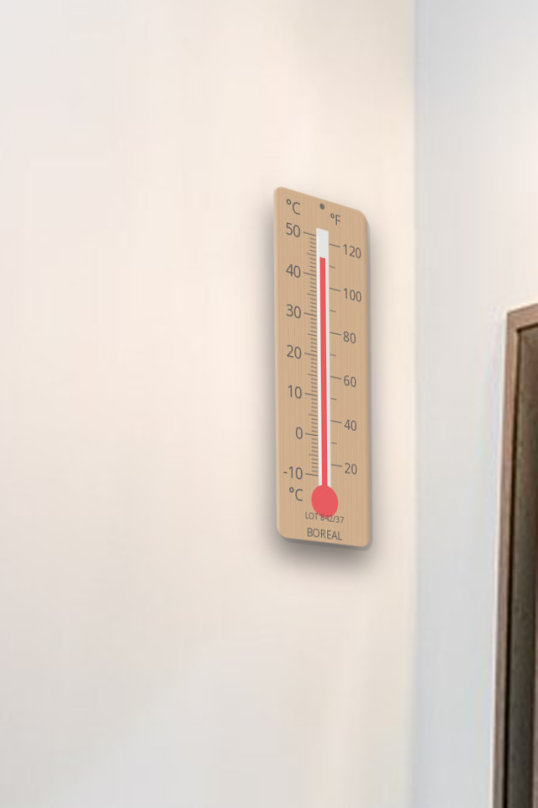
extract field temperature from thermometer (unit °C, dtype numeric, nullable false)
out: 45 °C
